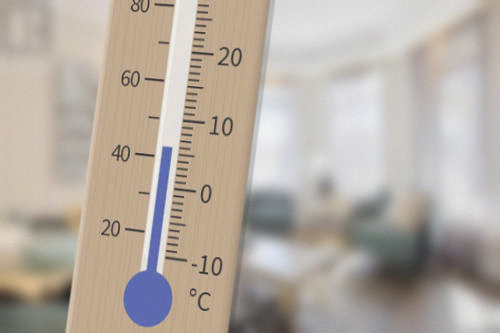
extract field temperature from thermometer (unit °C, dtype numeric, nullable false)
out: 6 °C
